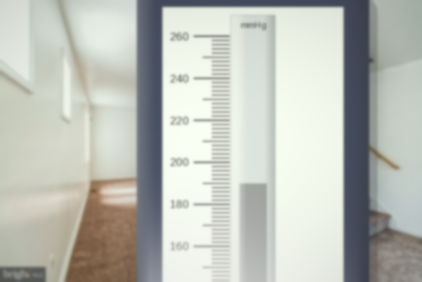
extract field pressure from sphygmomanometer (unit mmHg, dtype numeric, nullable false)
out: 190 mmHg
